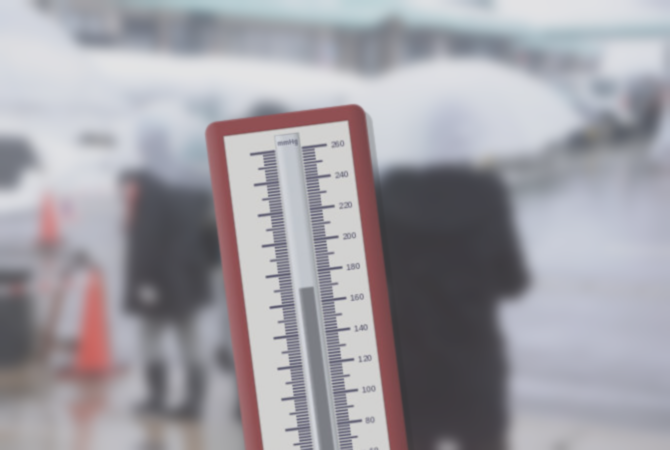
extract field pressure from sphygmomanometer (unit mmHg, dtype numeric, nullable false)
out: 170 mmHg
